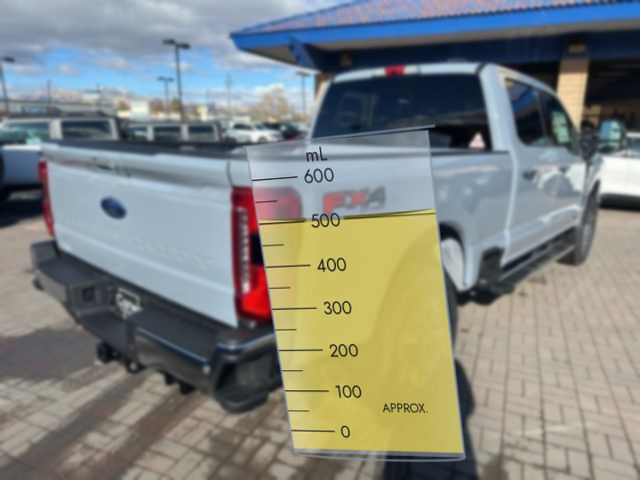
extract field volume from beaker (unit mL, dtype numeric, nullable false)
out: 500 mL
